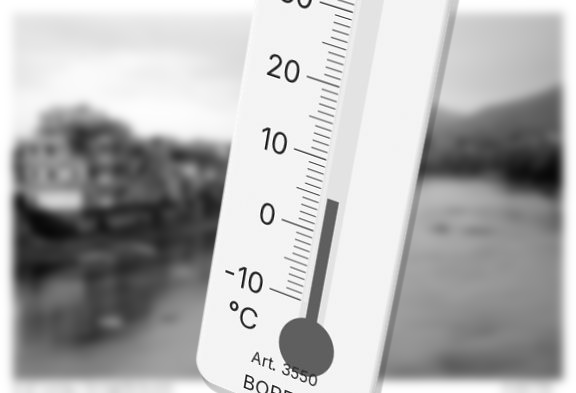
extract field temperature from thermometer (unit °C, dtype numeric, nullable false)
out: 5 °C
